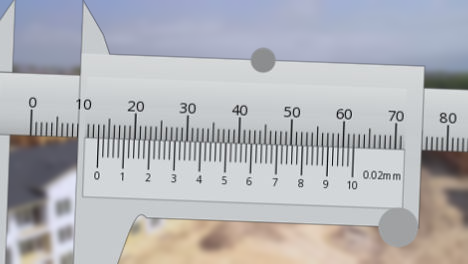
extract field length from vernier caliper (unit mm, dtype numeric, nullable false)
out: 13.0 mm
